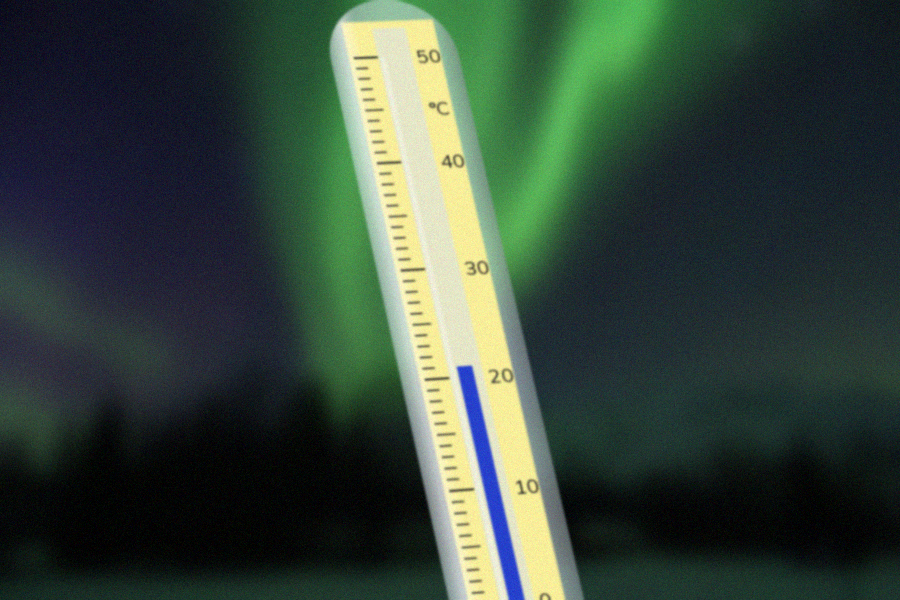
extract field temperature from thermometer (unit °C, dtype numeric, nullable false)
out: 21 °C
